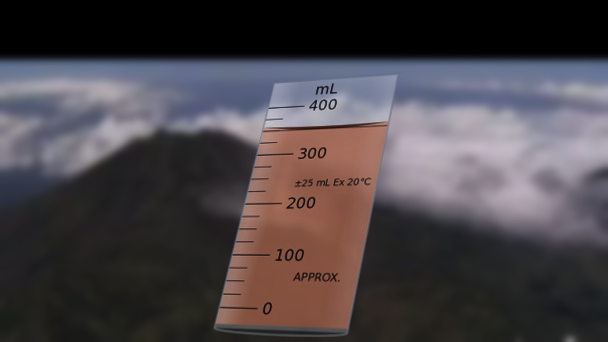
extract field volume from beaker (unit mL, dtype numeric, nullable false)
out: 350 mL
